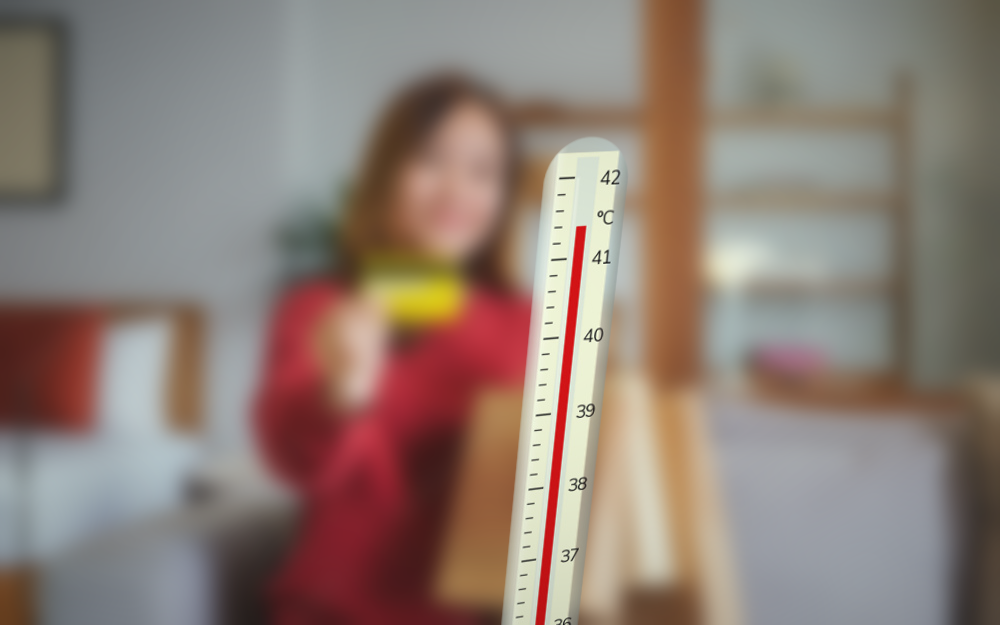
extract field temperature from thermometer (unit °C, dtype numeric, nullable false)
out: 41.4 °C
